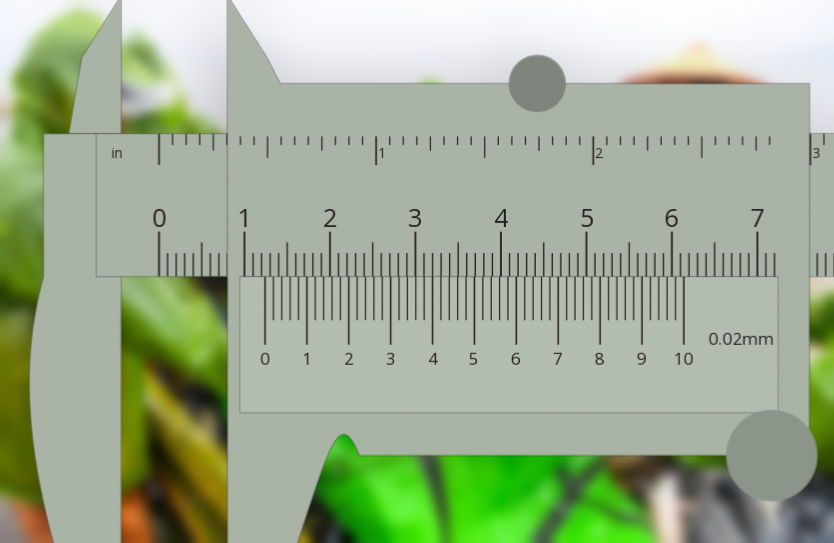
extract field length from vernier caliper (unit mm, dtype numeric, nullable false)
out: 12.4 mm
